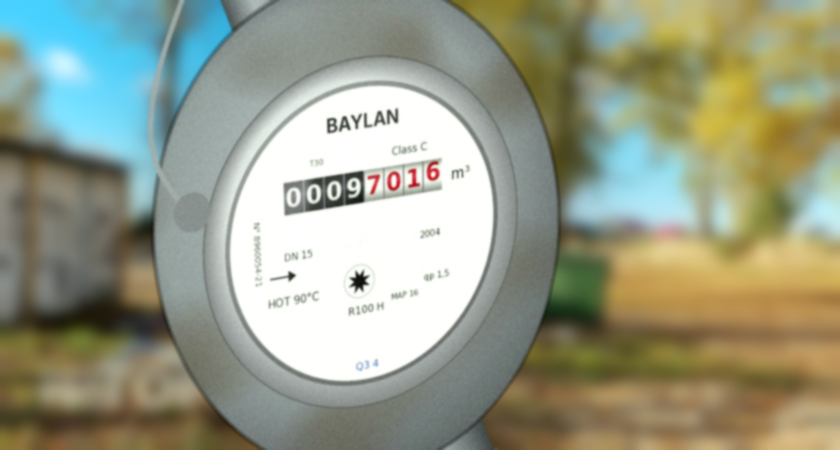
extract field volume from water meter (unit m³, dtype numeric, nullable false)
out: 9.7016 m³
